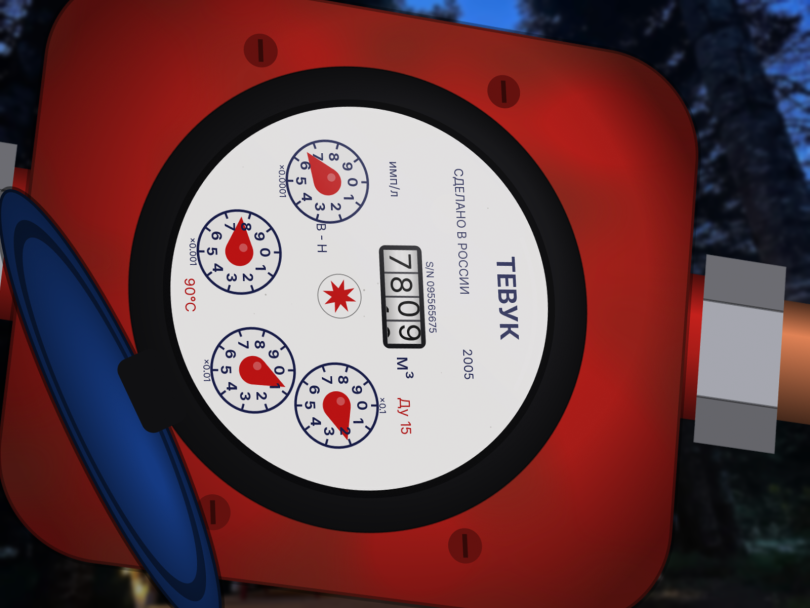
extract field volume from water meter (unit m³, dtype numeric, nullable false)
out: 7809.2076 m³
